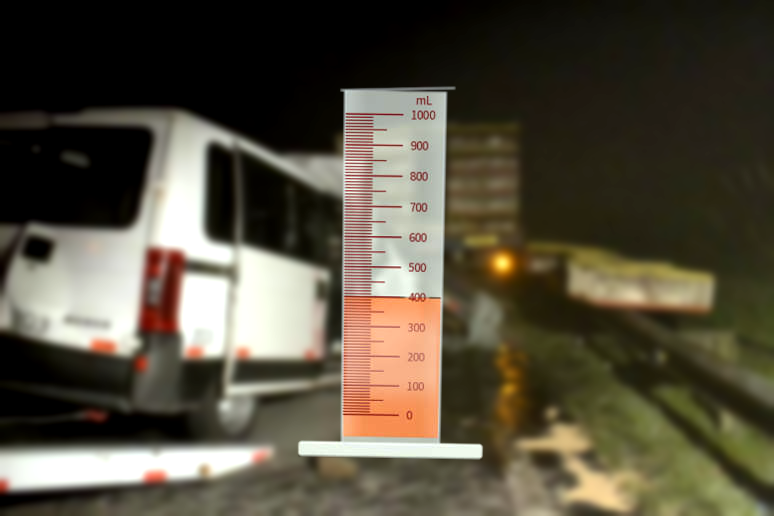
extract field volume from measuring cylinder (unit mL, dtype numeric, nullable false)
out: 400 mL
